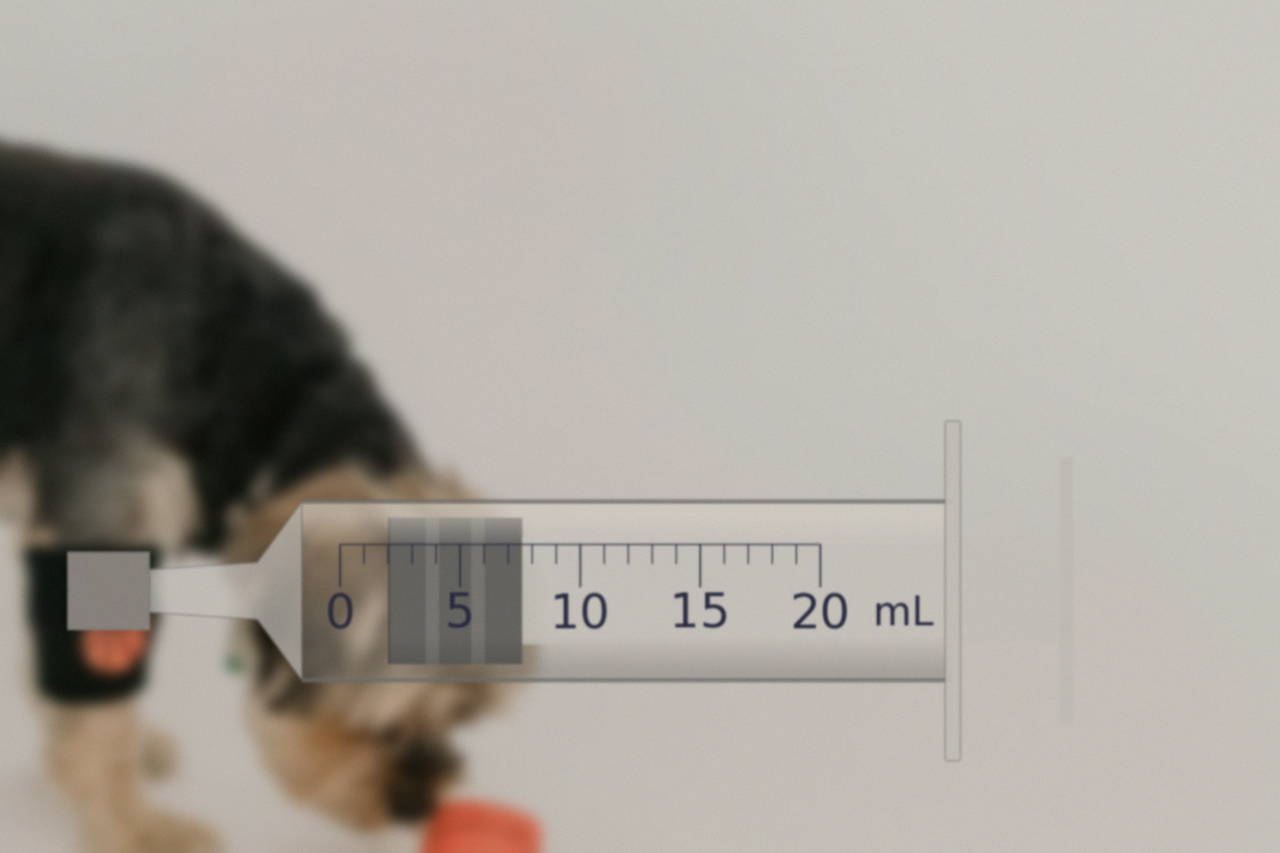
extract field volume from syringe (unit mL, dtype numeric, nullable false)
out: 2 mL
